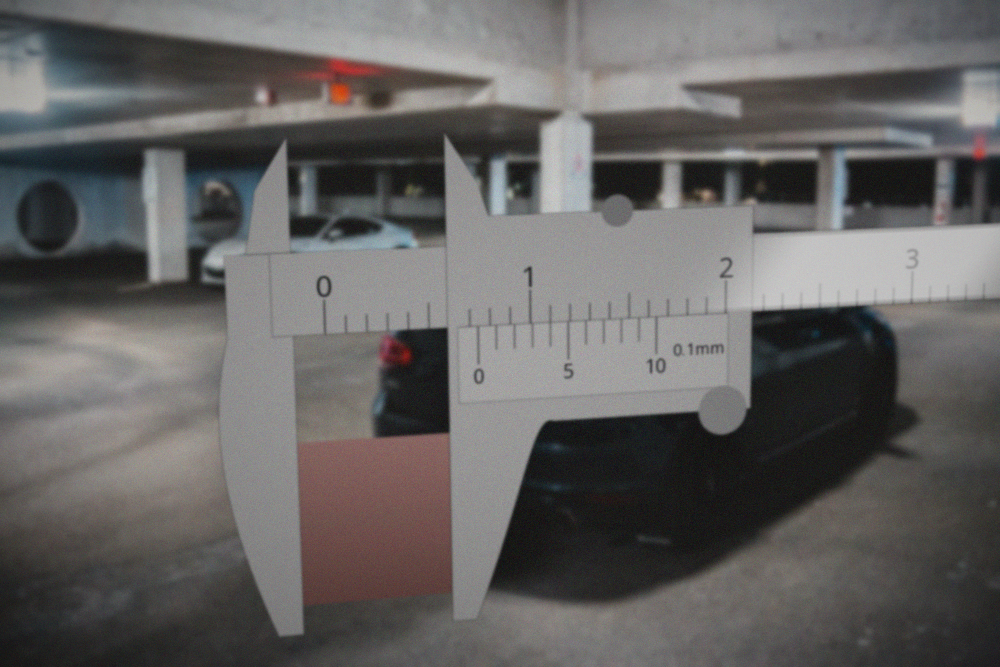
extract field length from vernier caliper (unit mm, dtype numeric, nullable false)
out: 7.4 mm
